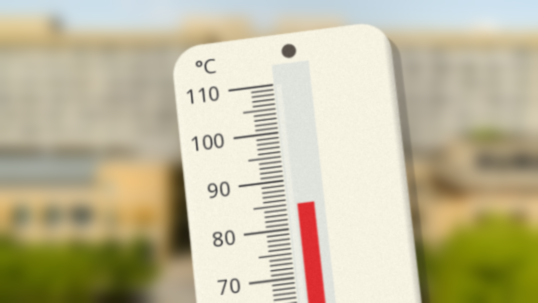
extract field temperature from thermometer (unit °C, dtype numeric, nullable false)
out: 85 °C
